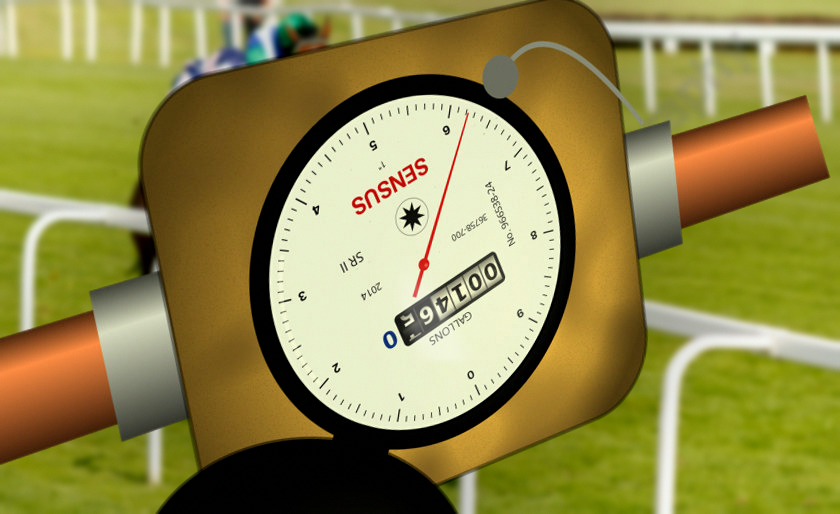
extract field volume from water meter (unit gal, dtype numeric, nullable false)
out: 14646.2 gal
